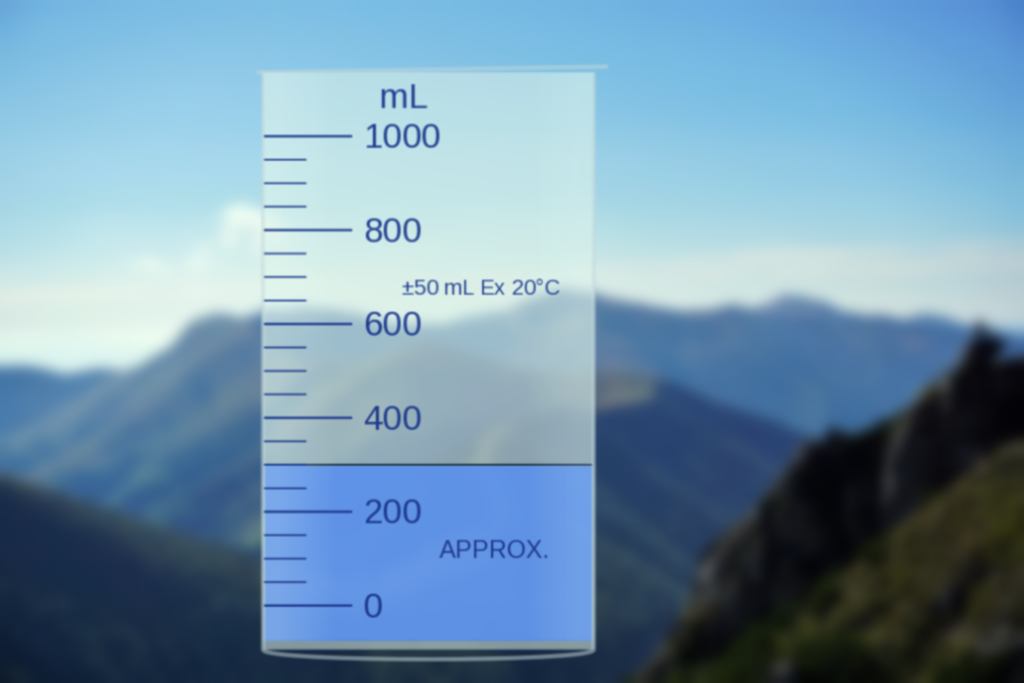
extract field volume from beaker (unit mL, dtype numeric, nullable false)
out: 300 mL
